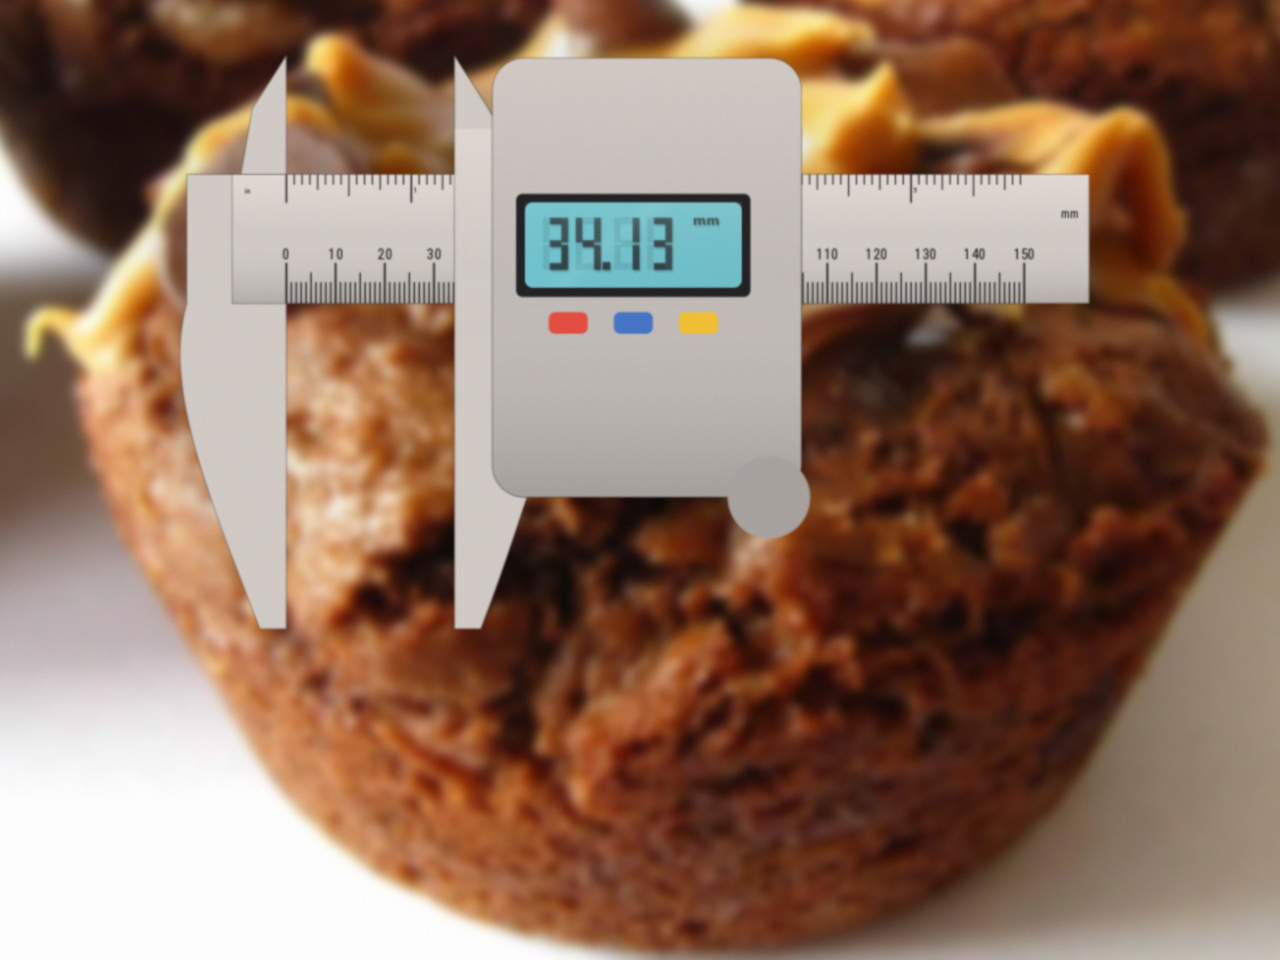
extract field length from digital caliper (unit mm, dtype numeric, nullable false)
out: 34.13 mm
